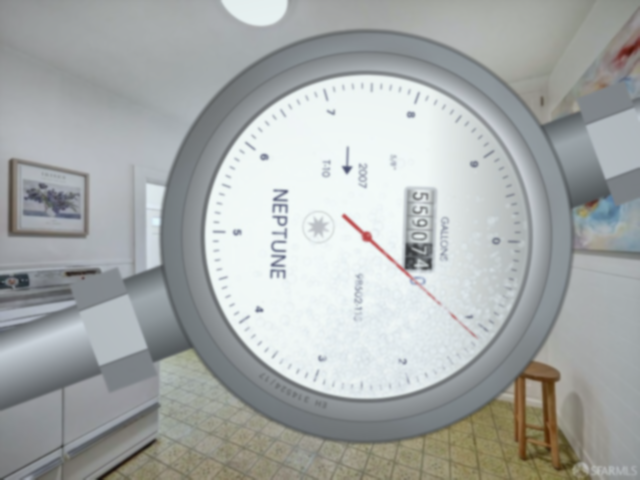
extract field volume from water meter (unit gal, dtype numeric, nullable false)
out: 5590741.1 gal
